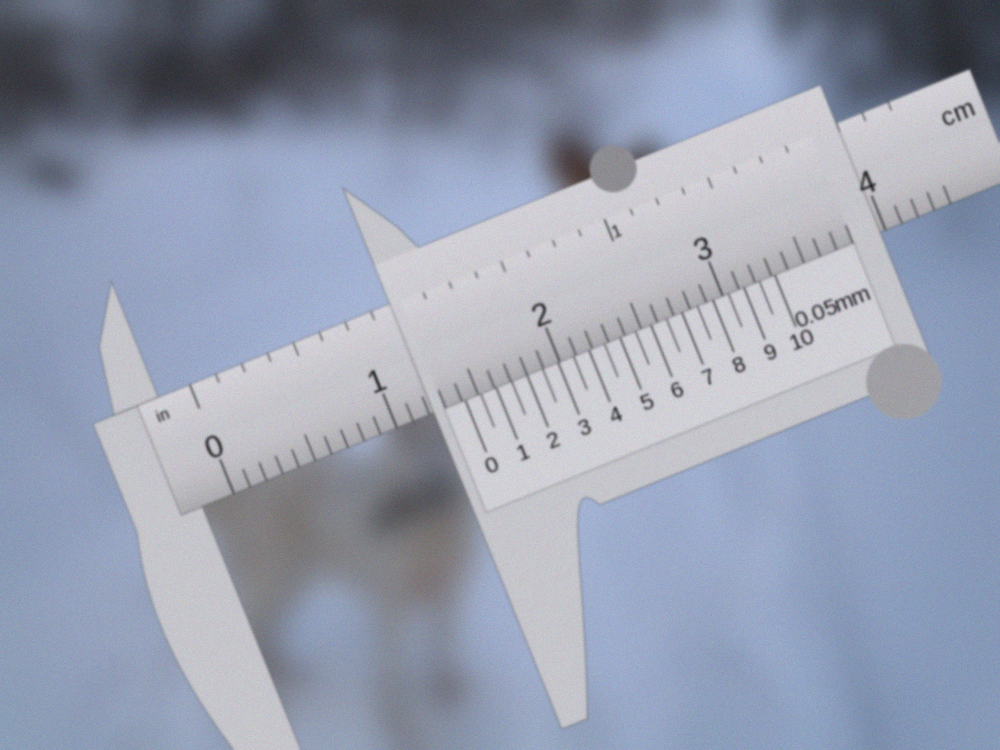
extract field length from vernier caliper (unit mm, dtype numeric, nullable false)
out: 14.2 mm
